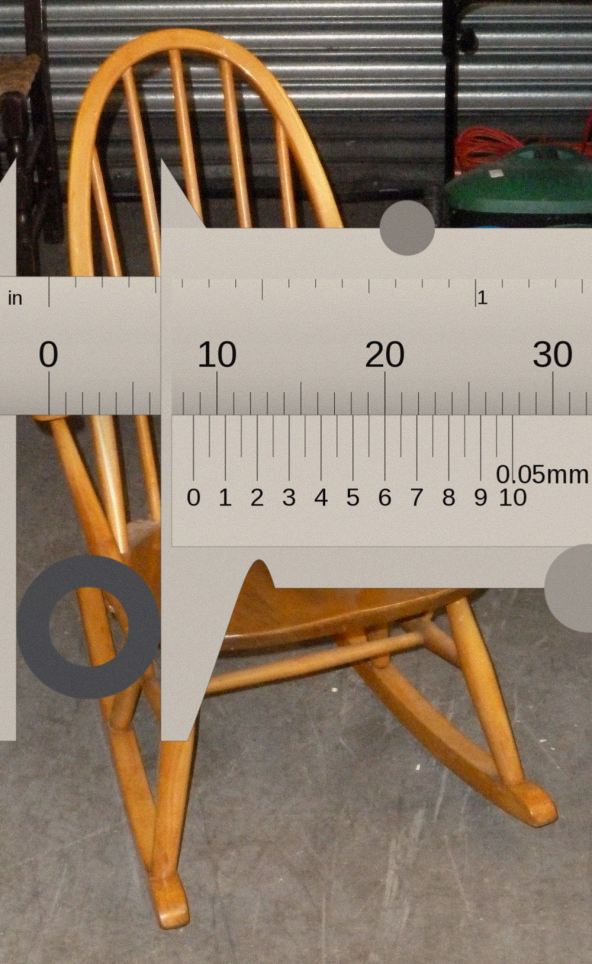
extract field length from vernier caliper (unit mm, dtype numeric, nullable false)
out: 8.6 mm
